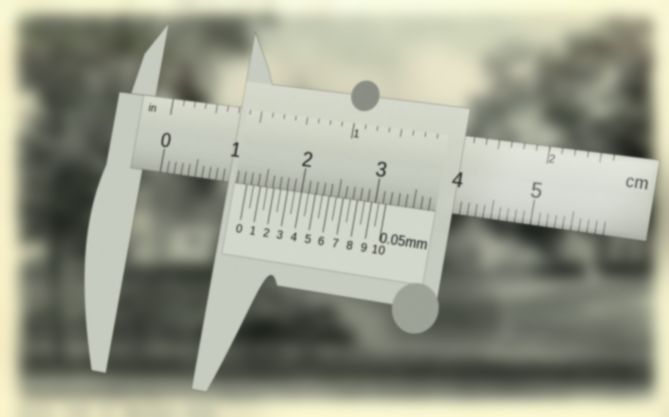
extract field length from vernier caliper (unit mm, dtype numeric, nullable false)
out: 12.4 mm
